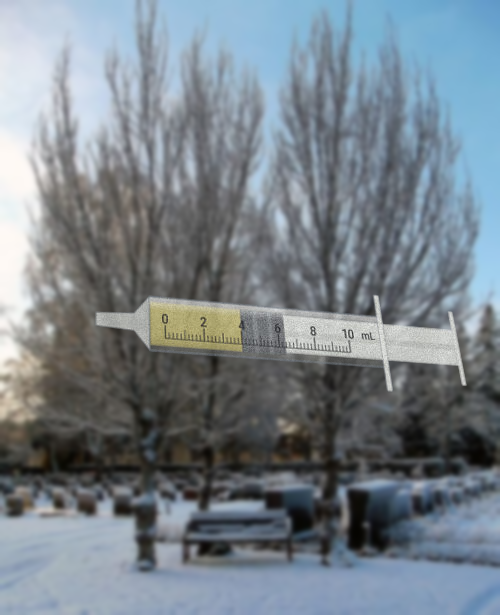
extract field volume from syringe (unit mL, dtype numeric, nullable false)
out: 4 mL
